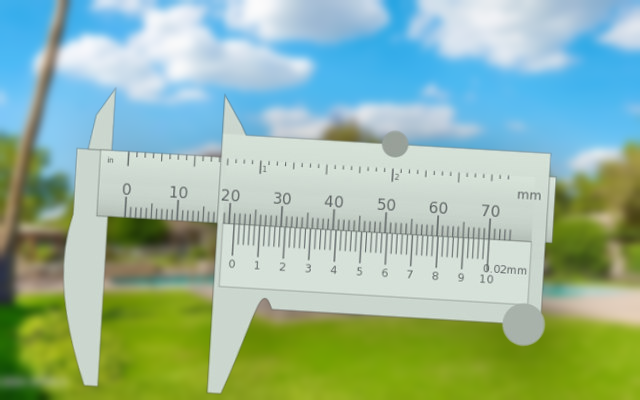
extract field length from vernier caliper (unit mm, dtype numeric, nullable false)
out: 21.0 mm
